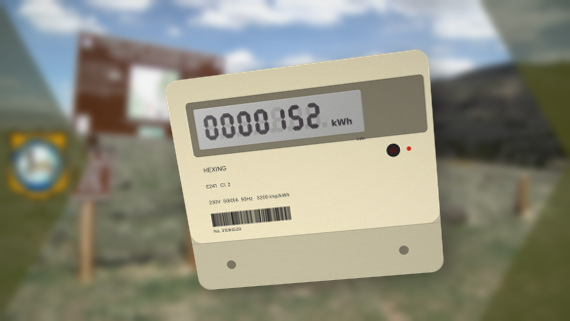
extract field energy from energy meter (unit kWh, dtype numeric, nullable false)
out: 152 kWh
